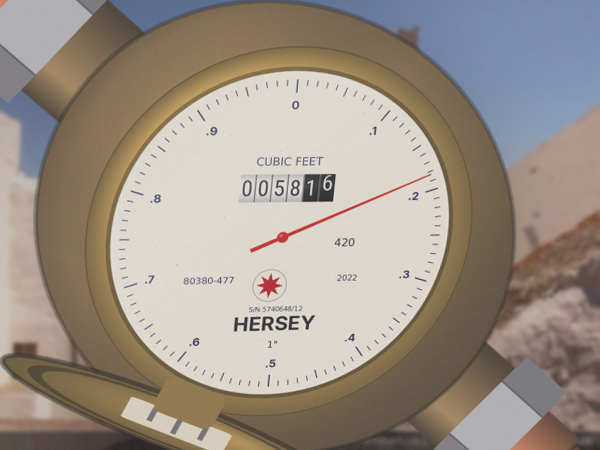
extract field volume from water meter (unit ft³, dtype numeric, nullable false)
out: 5816.18 ft³
